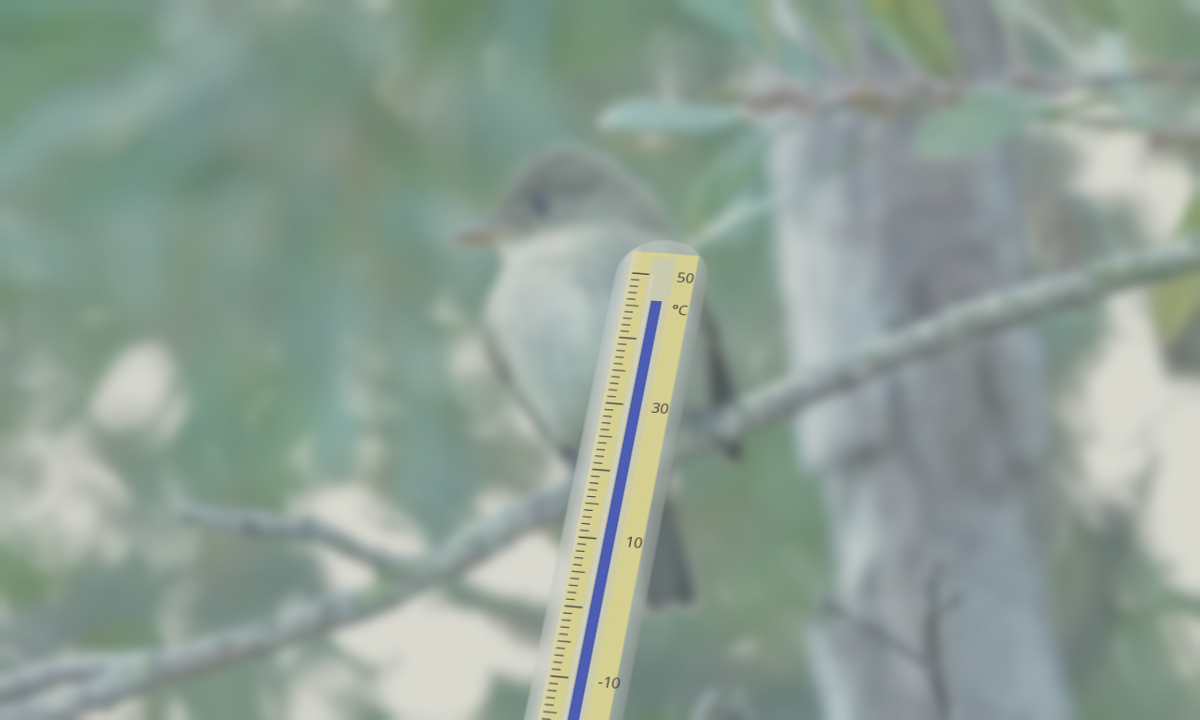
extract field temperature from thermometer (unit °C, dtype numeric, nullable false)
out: 46 °C
